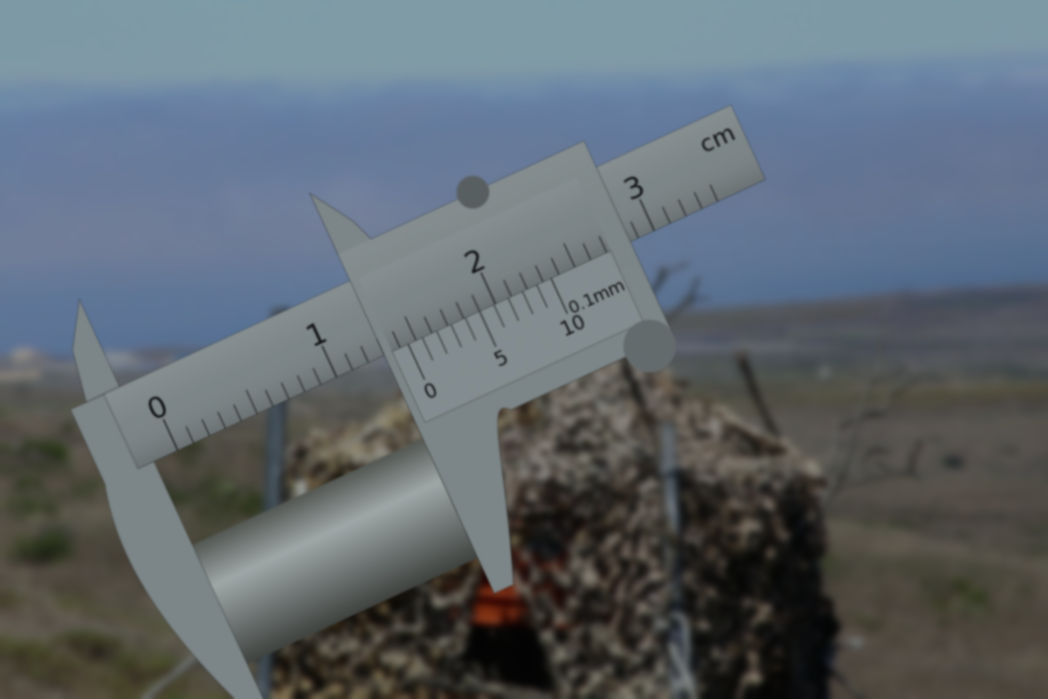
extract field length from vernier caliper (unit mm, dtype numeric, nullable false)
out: 14.5 mm
